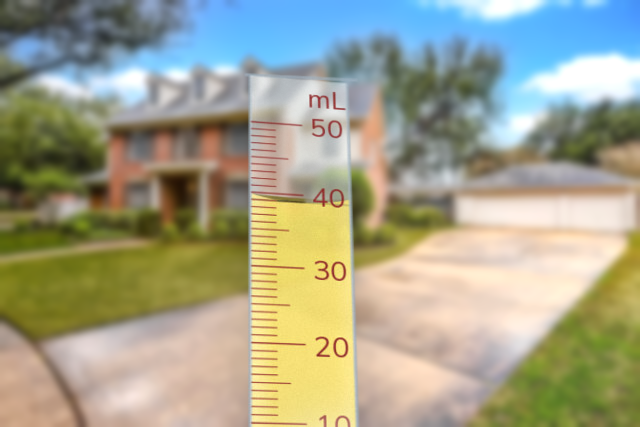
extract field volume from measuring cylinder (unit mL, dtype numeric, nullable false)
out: 39 mL
